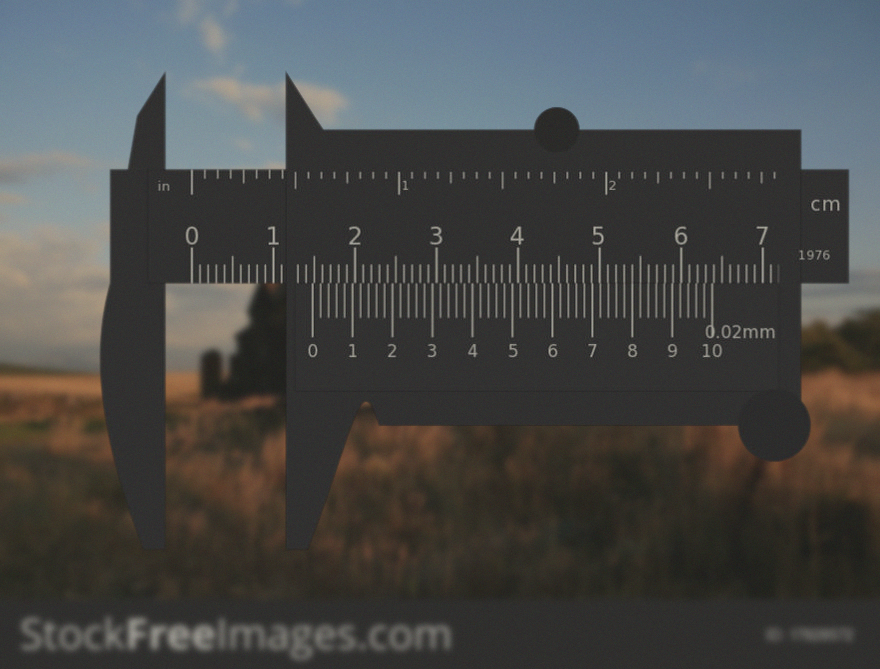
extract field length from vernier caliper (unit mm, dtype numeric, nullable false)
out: 14.8 mm
